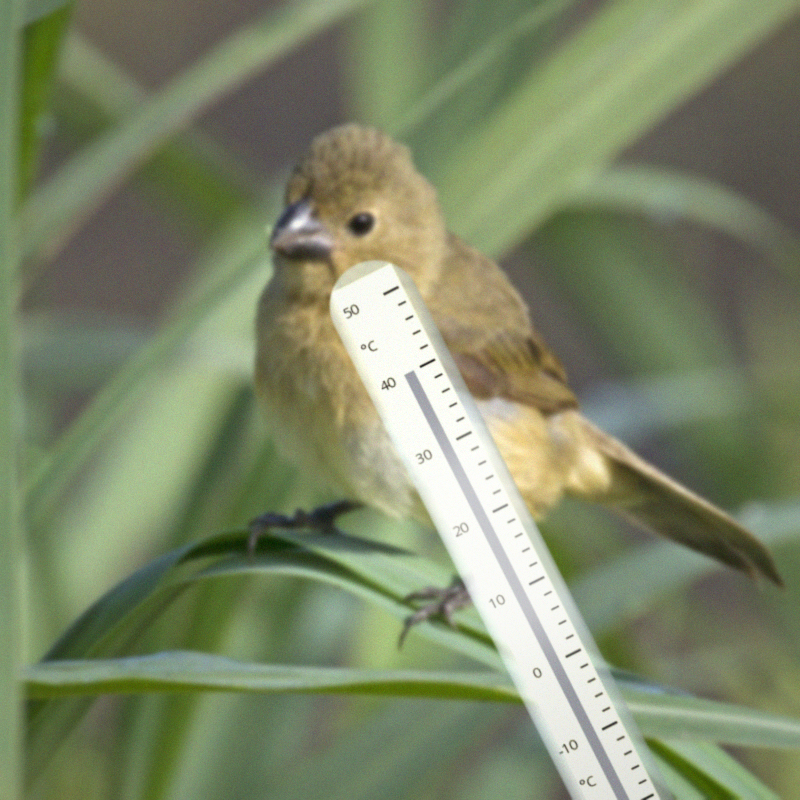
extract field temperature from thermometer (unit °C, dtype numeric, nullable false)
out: 40 °C
